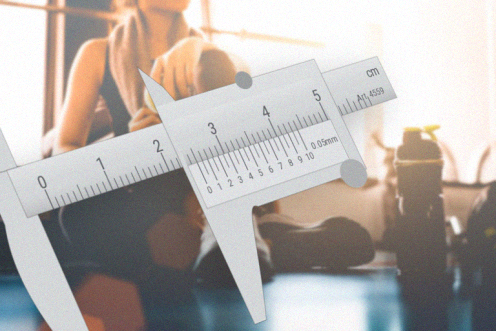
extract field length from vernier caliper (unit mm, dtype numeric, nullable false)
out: 25.0 mm
